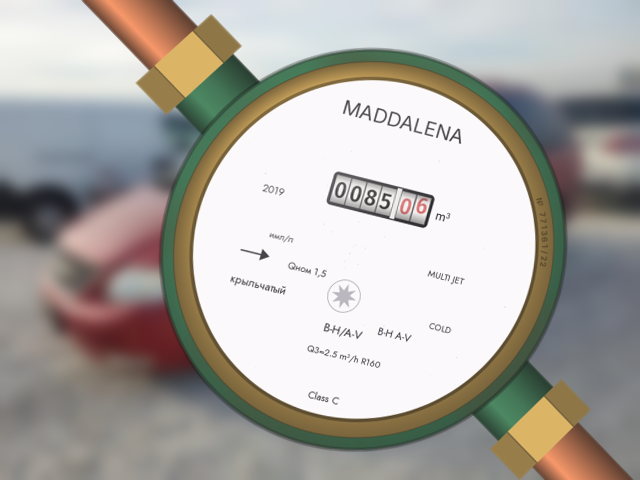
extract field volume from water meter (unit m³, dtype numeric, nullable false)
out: 85.06 m³
